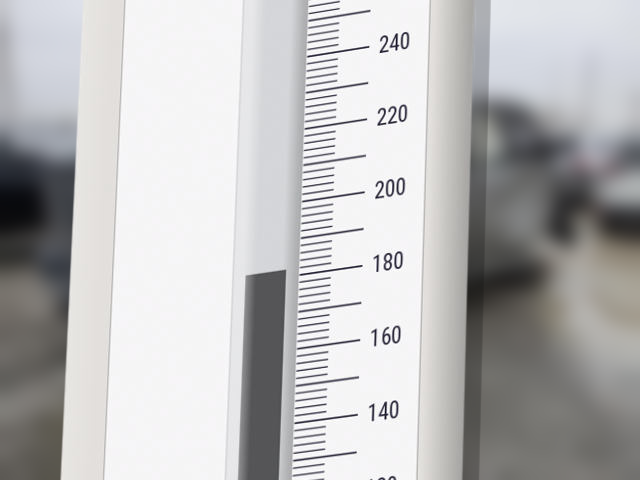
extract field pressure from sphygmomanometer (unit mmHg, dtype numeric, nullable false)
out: 182 mmHg
